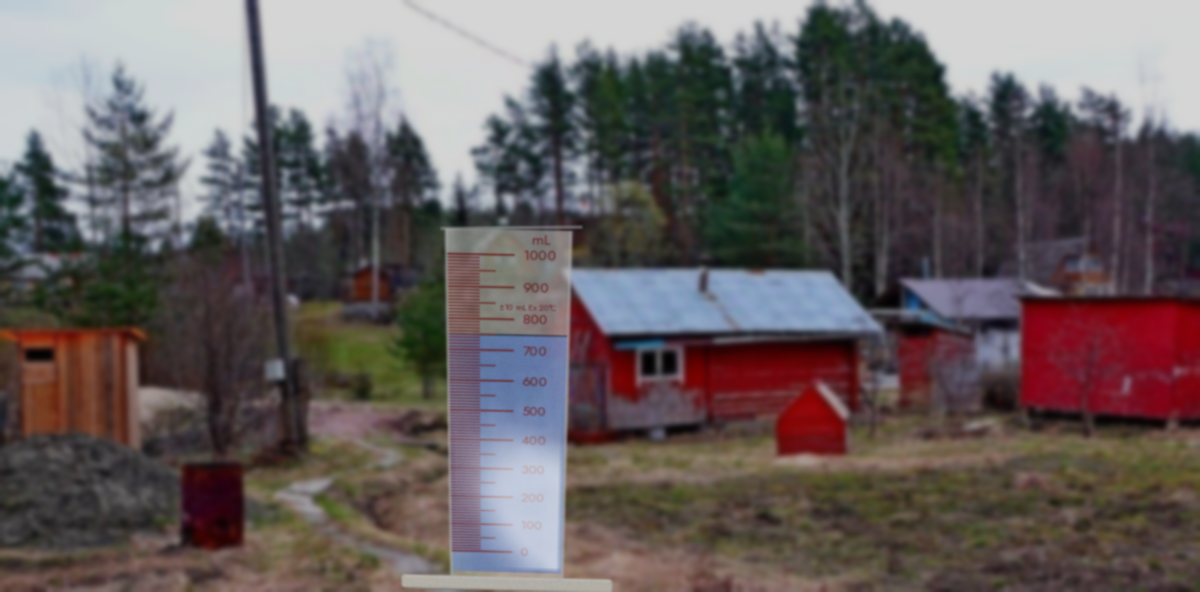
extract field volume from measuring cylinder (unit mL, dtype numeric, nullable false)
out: 750 mL
